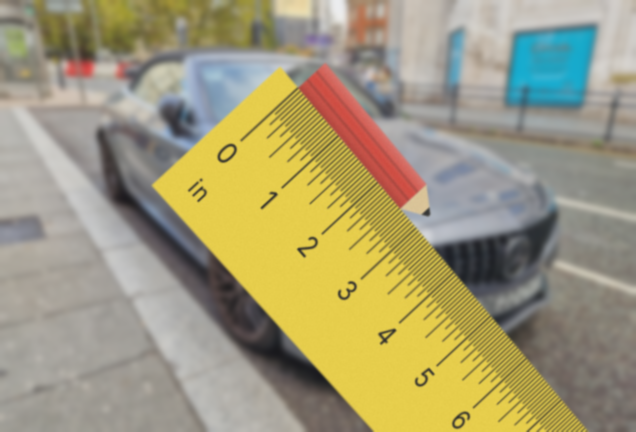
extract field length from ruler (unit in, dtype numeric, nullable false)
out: 3 in
